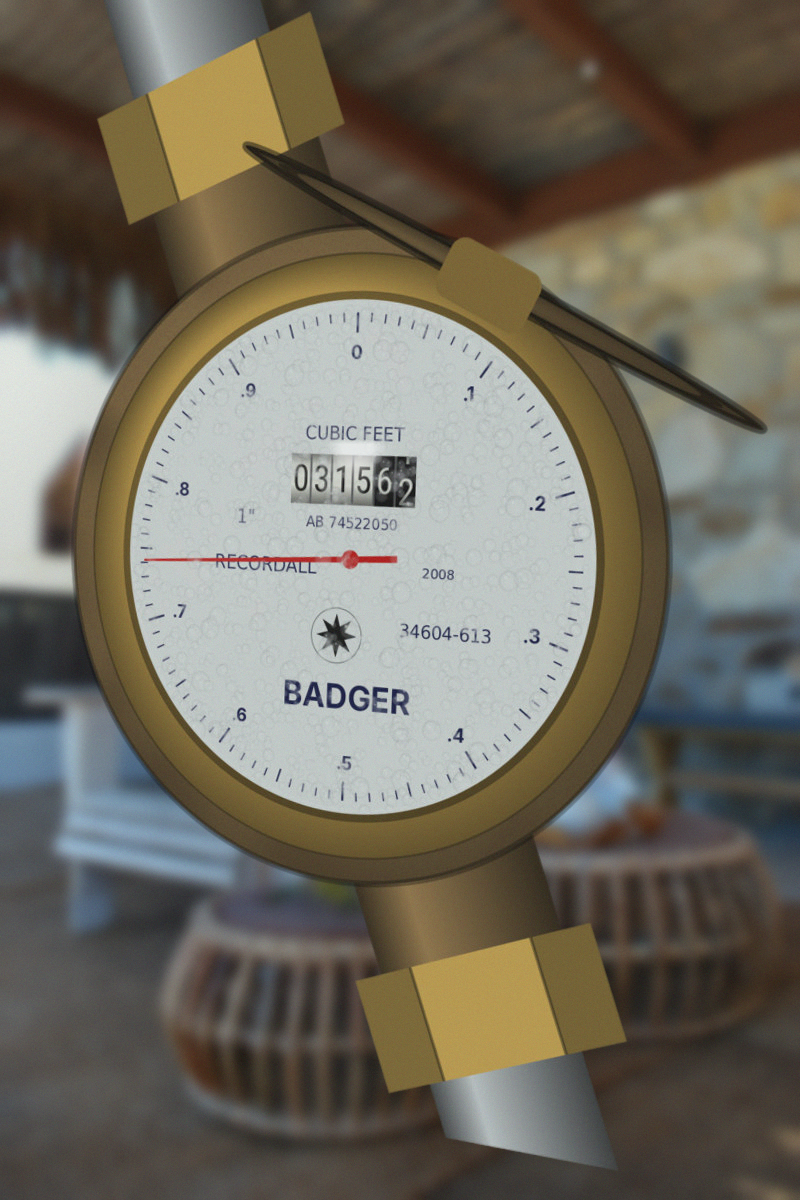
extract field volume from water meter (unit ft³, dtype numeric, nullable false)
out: 31561.74 ft³
